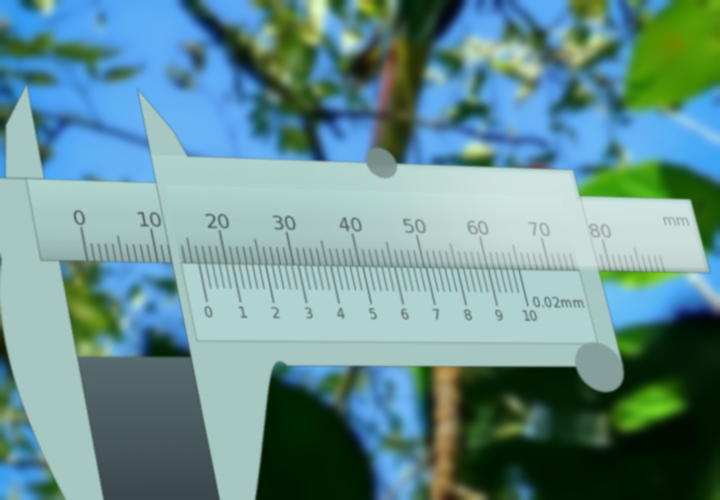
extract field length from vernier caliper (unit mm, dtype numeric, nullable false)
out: 16.0 mm
